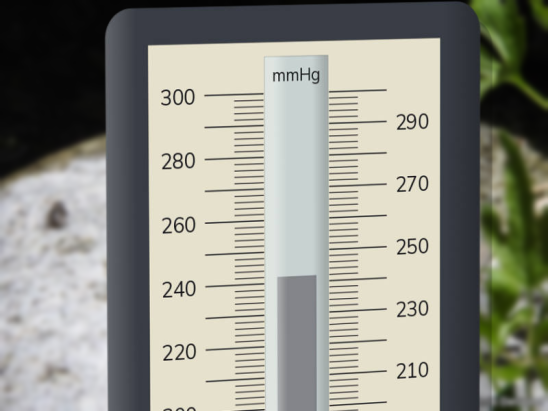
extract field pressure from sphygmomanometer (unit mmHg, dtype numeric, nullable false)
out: 242 mmHg
